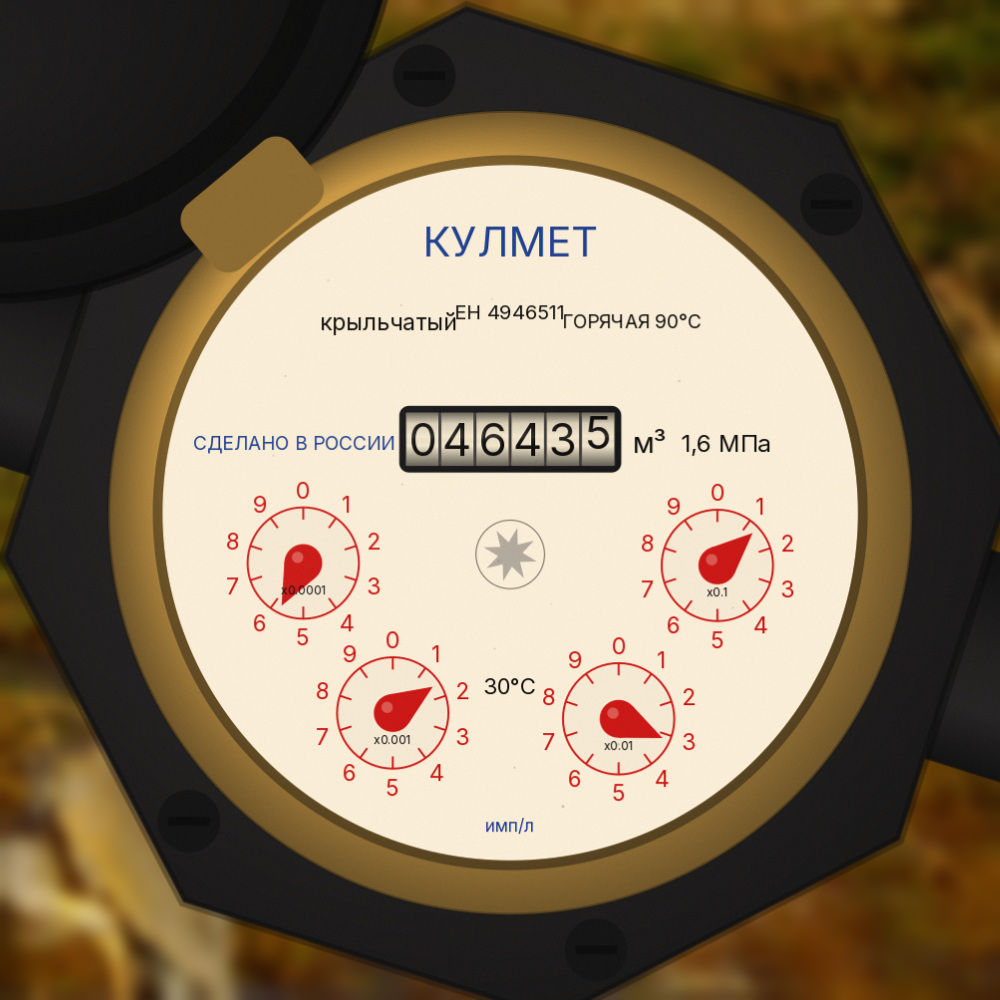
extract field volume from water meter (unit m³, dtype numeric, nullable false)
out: 46435.1315 m³
